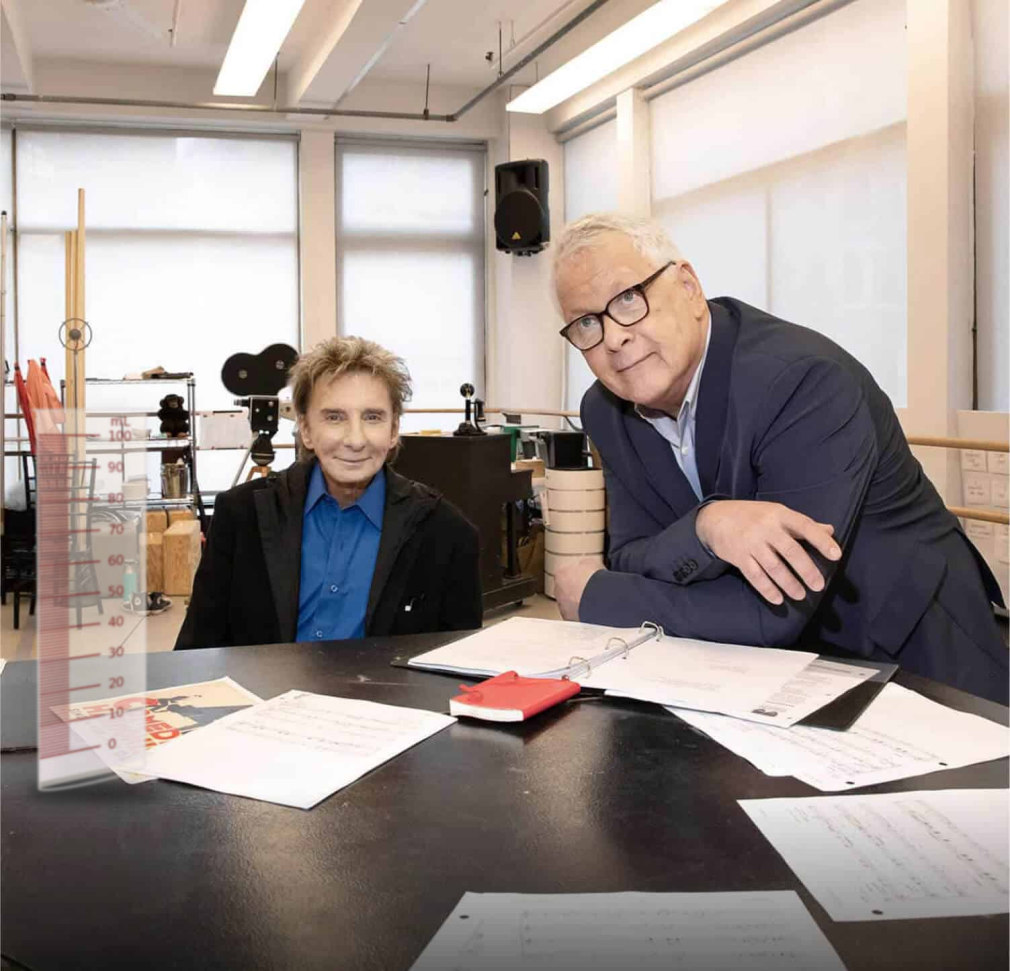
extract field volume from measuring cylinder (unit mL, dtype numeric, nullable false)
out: 10 mL
